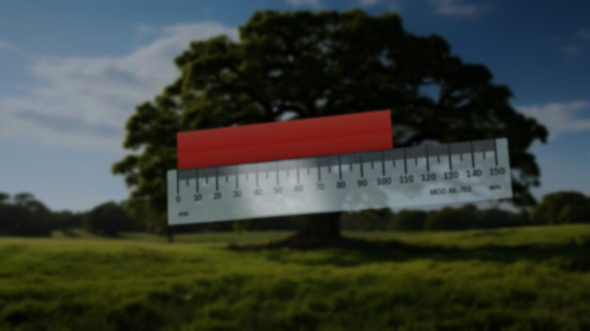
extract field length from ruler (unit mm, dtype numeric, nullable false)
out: 105 mm
